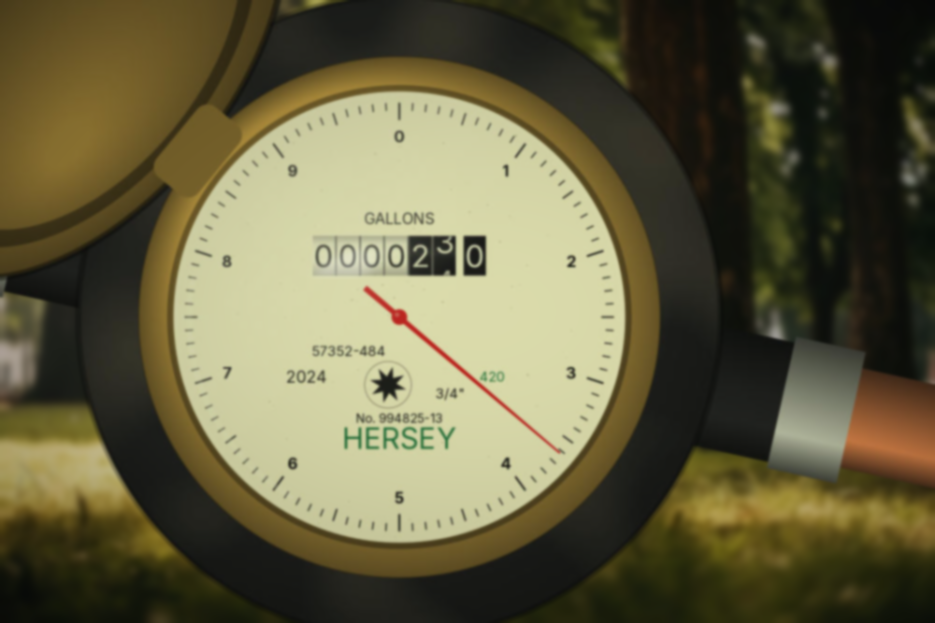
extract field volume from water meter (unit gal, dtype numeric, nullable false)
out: 233.6 gal
